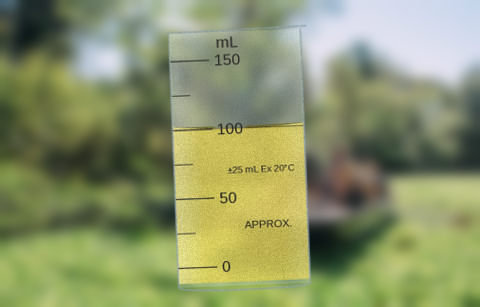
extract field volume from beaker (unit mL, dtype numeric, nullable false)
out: 100 mL
